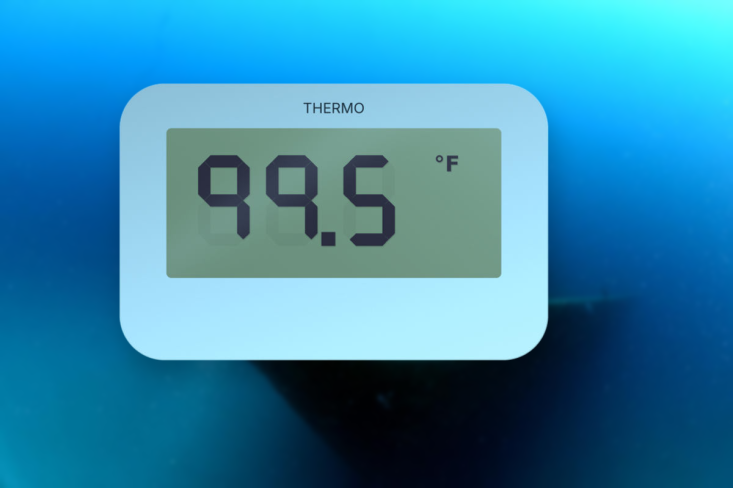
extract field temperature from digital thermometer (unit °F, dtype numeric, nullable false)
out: 99.5 °F
